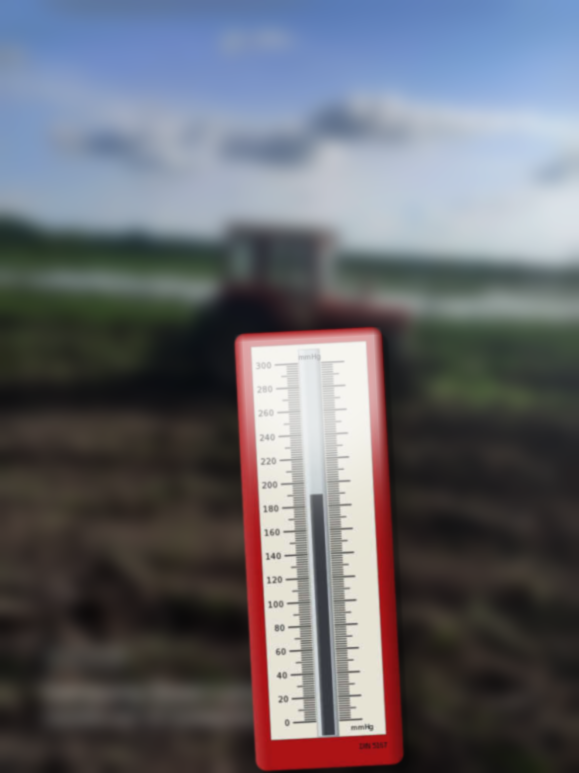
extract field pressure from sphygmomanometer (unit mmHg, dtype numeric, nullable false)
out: 190 mmHg
